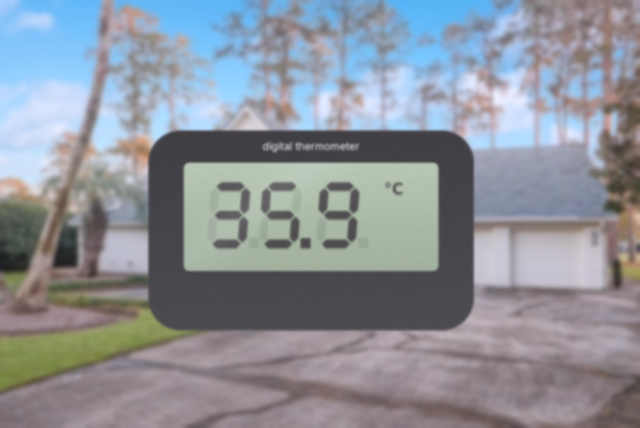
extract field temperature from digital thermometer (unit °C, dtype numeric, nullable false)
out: 35.9 °C
